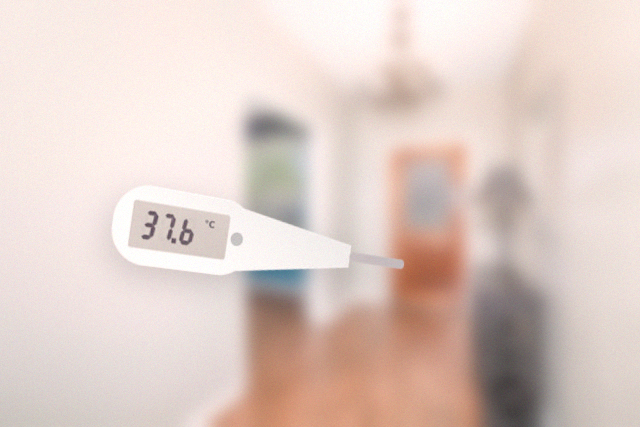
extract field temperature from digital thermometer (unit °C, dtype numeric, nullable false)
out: 37.6 °C
